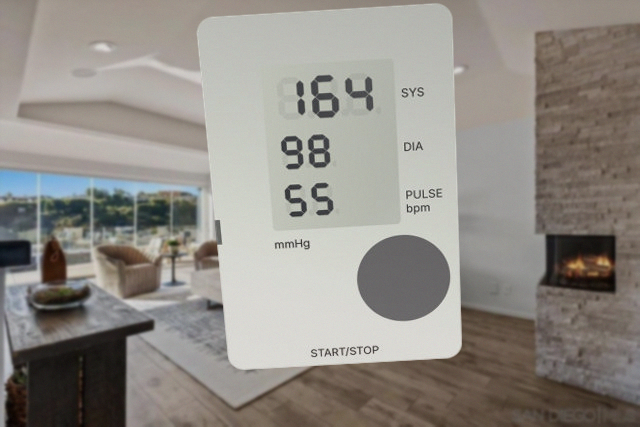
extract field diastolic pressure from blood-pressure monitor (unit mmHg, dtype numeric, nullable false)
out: 98 mmHg
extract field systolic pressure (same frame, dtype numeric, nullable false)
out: 164 mmHg
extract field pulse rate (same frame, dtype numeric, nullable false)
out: 55 bpm
